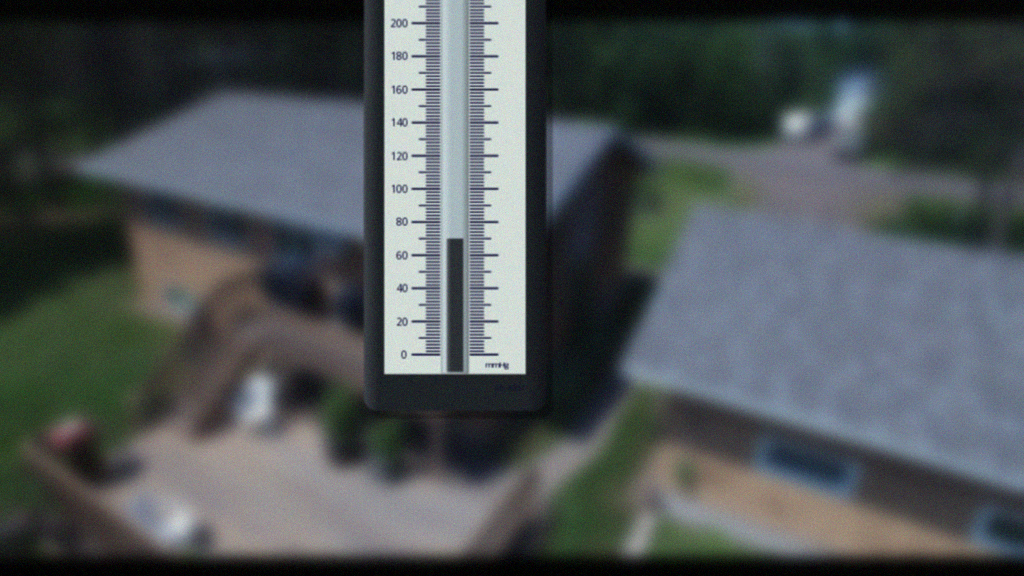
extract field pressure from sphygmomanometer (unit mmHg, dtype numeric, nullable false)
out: 70 mmHg
